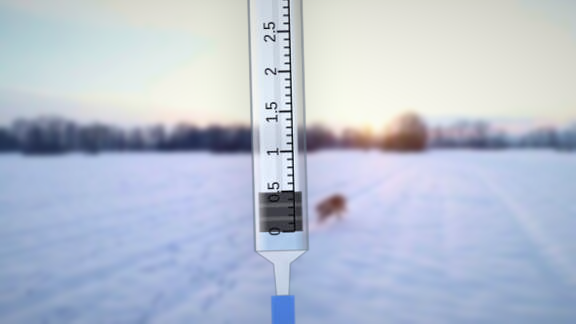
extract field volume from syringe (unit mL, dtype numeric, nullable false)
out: 0 mL
